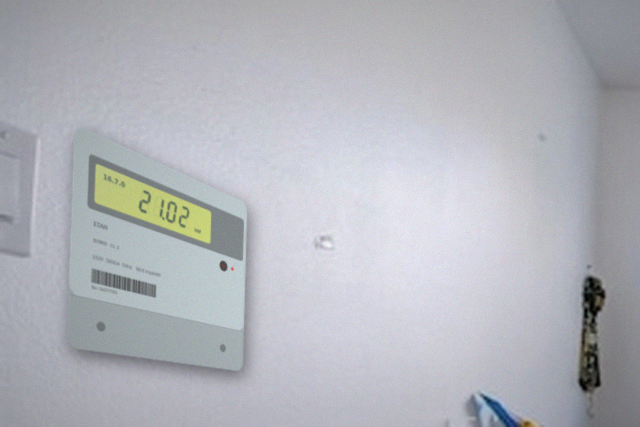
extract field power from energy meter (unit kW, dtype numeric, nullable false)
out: 21.02 kW
